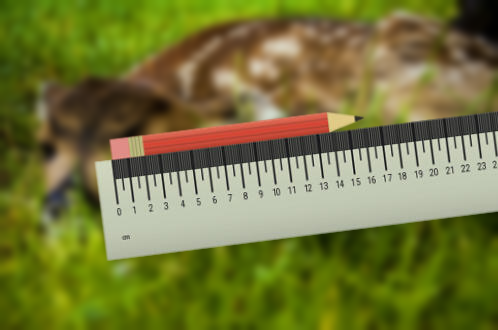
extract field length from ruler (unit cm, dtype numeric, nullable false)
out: 16 cm
